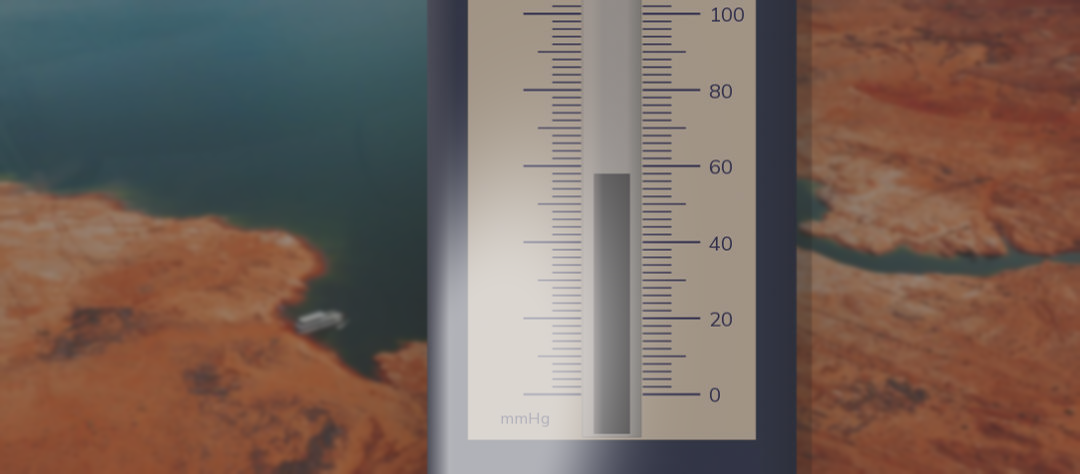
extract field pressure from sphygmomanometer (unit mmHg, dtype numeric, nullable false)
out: 58 mmHg
